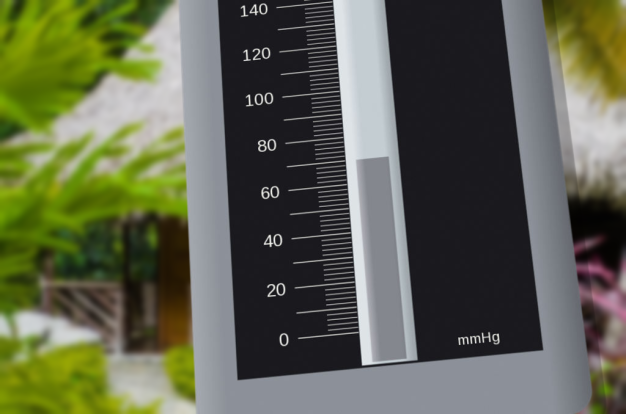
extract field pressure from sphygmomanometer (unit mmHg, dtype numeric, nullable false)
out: 70 mmHg
